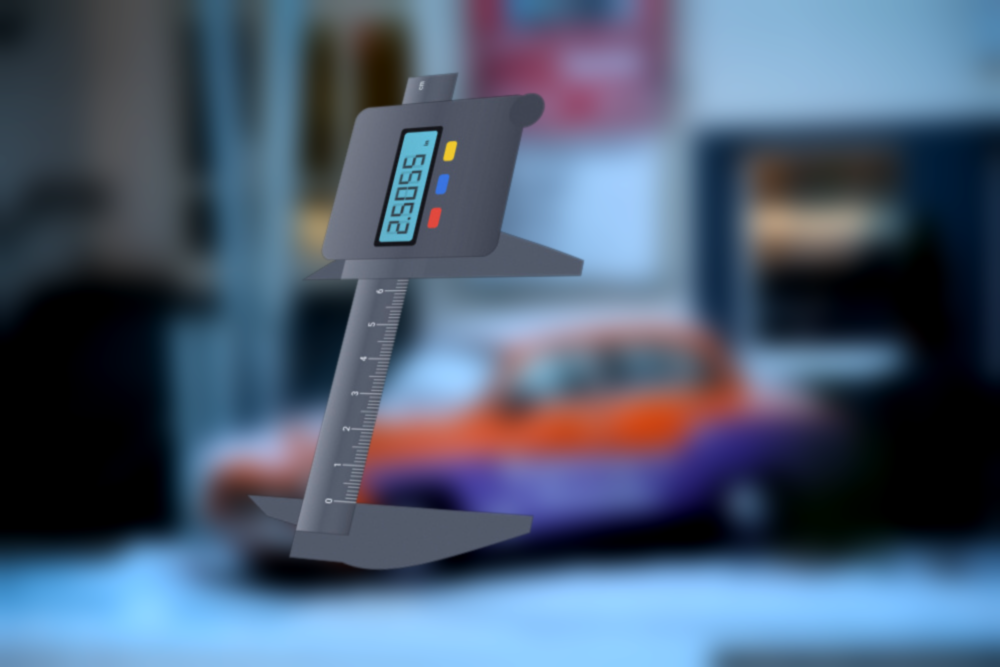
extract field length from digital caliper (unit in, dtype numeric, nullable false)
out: 2.5055 in
